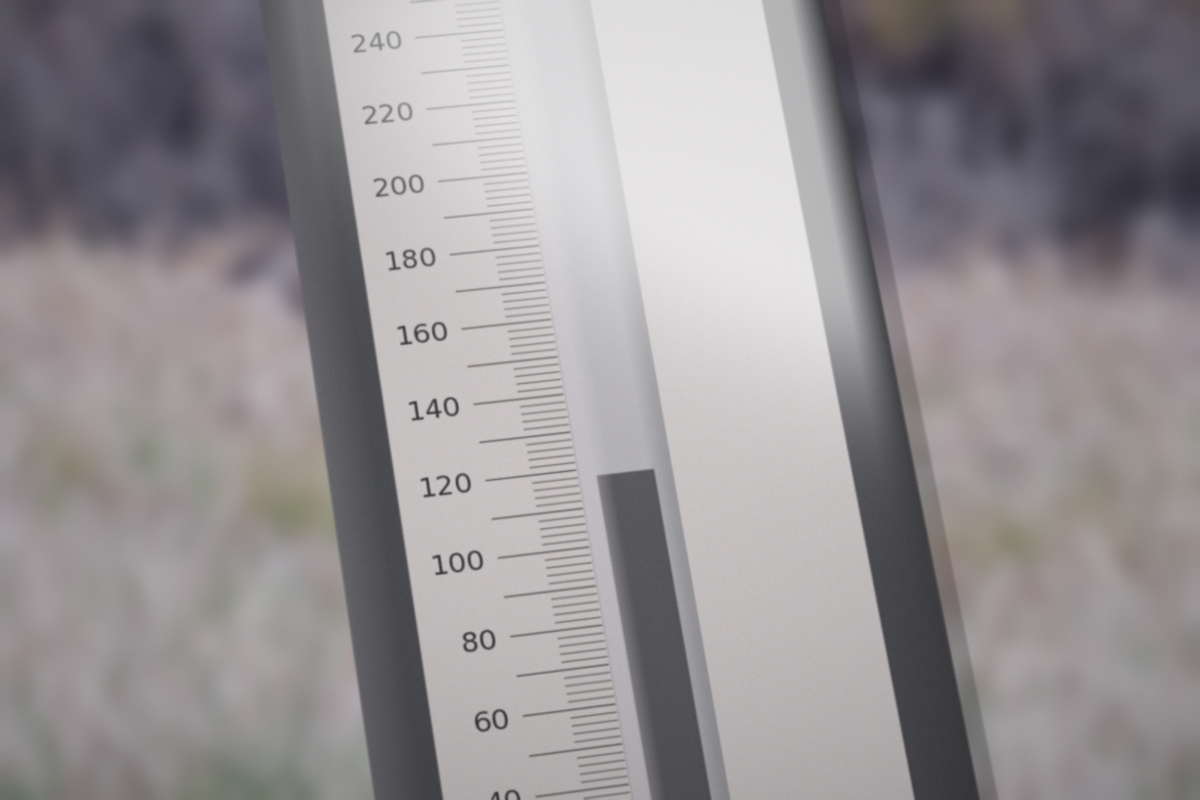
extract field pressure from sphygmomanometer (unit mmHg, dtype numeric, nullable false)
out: 118 mmHg
